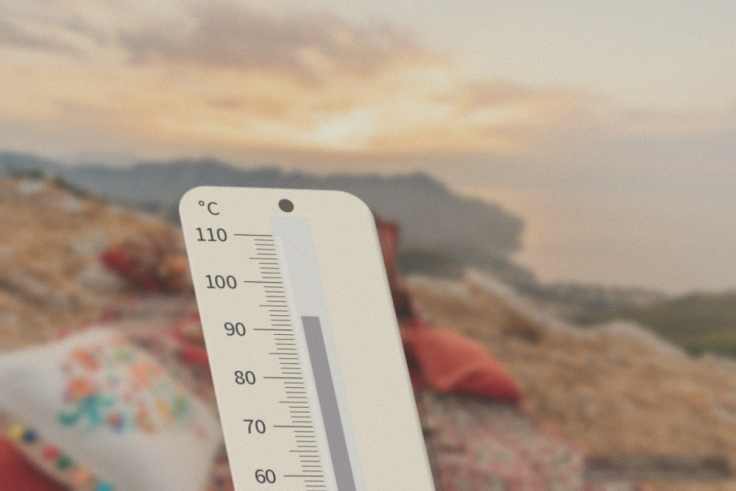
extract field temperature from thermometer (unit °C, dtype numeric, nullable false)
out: 93 °C
